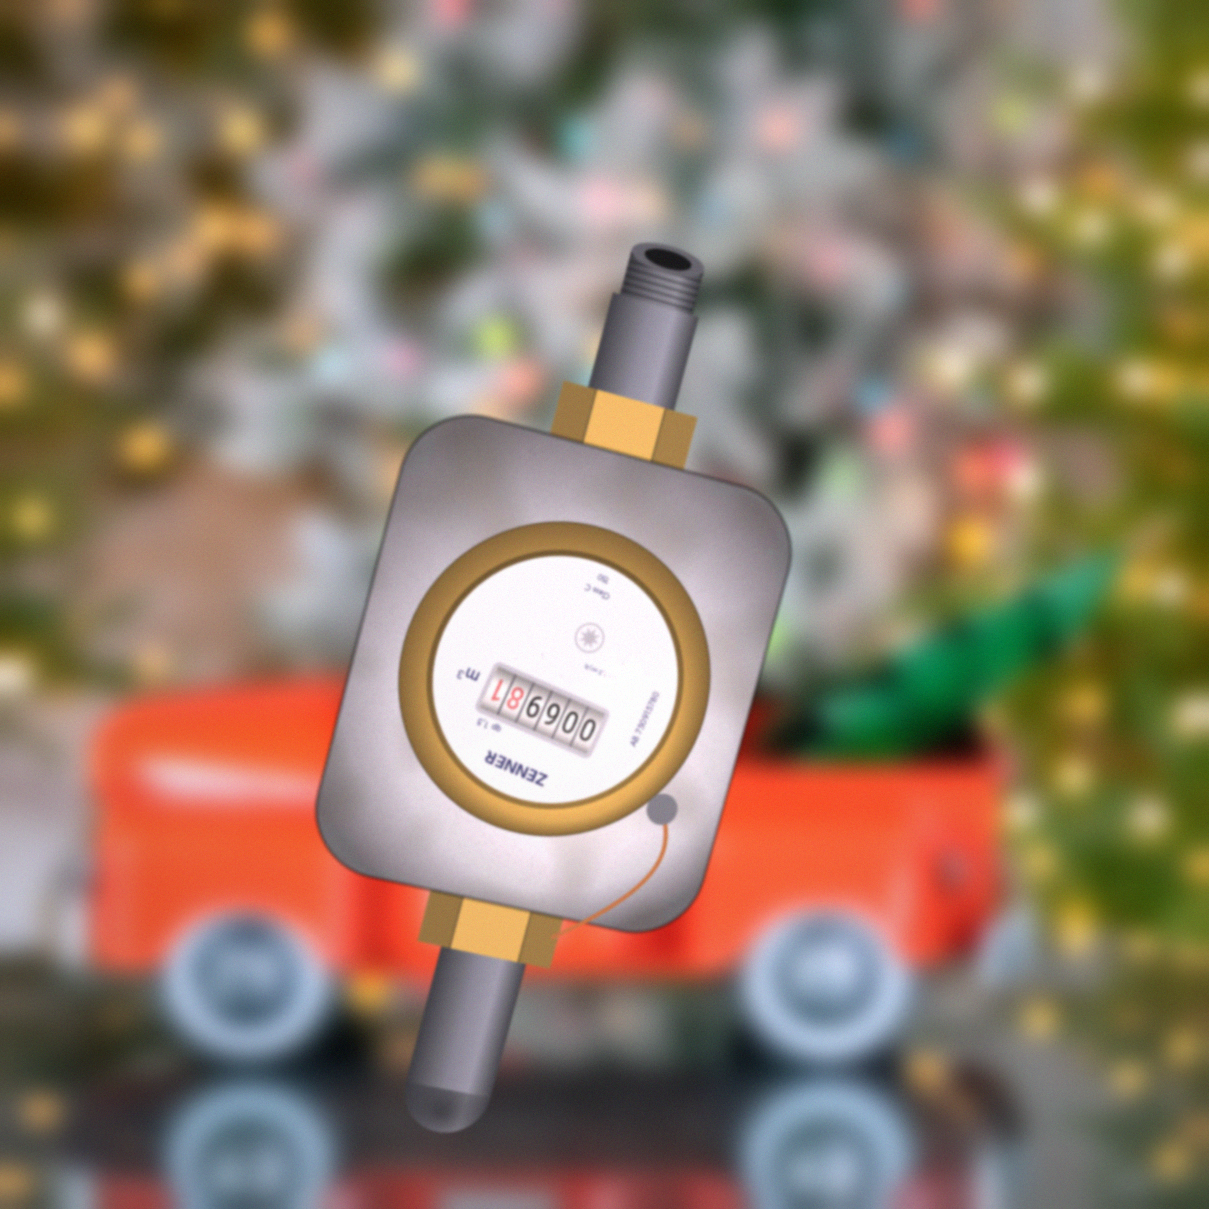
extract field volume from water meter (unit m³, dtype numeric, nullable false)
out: 69.81 m³
